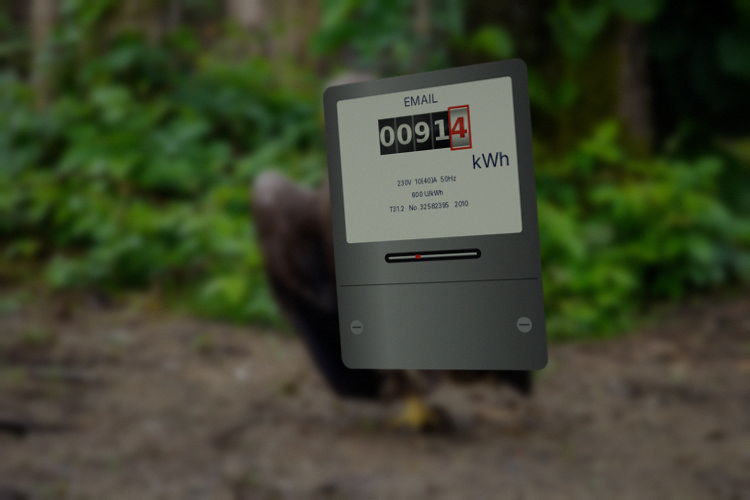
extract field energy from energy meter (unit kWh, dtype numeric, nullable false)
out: 91.4 kWh
